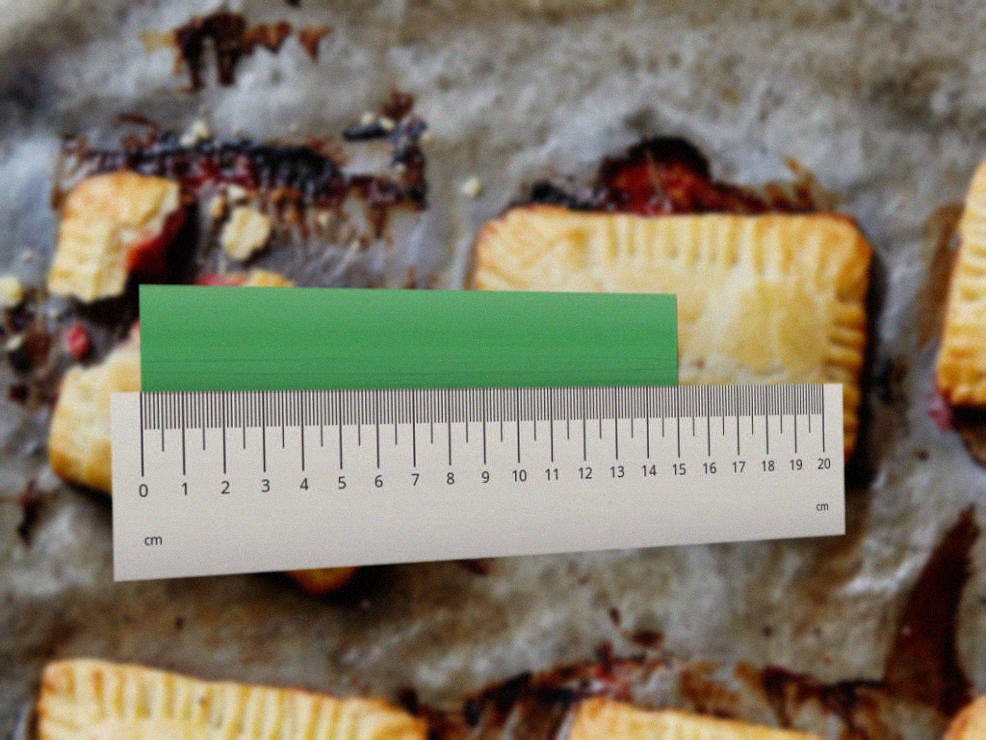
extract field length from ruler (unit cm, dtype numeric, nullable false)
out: 15 cm
